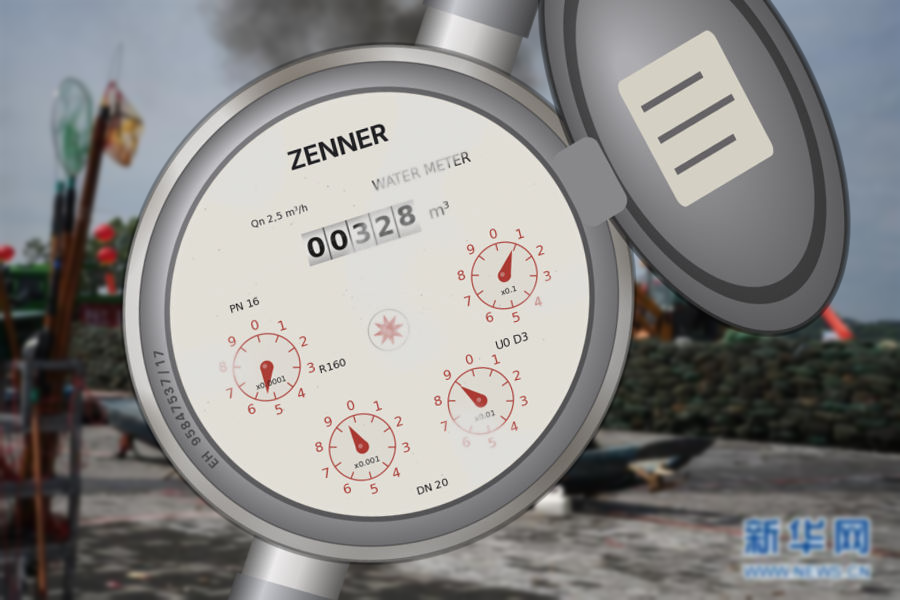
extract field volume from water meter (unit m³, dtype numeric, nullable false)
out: 328.0895 m³
